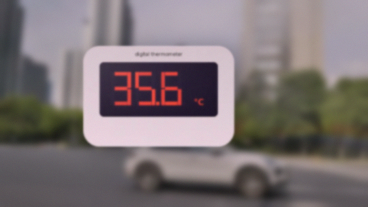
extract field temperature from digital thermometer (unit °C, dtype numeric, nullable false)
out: 35.6 °C
